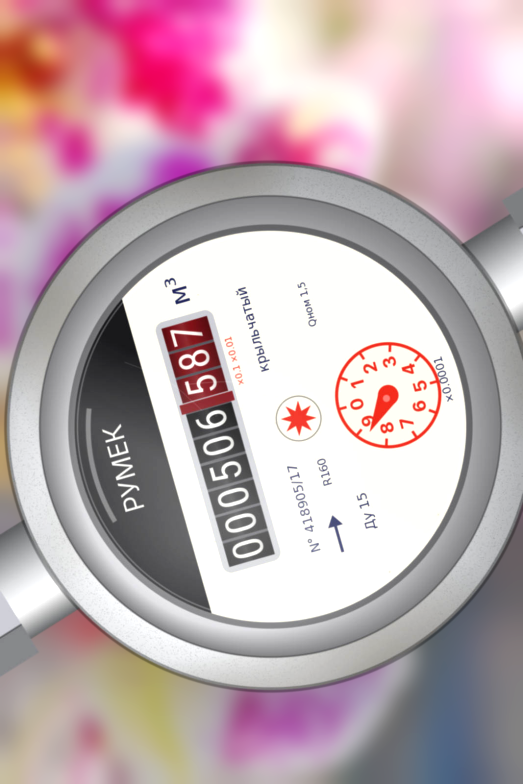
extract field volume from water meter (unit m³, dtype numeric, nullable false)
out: 506.5878 m³
